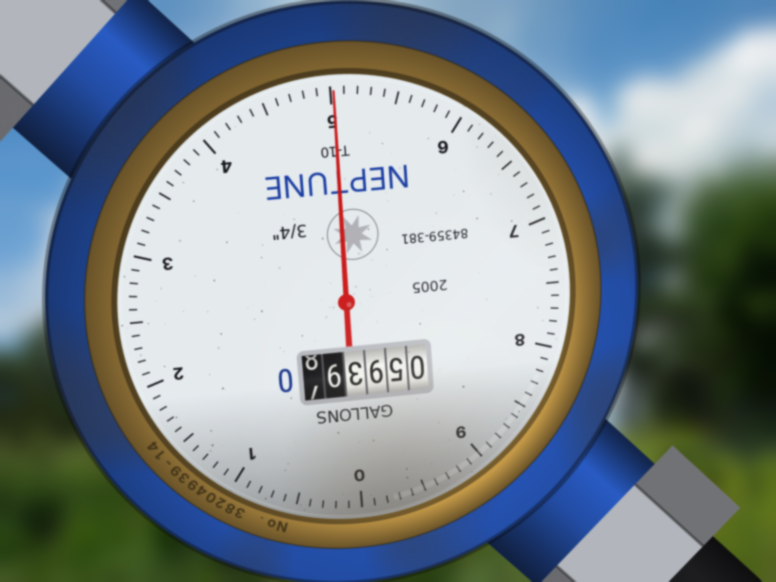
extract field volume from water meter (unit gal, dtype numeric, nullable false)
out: 593975.0 gal
